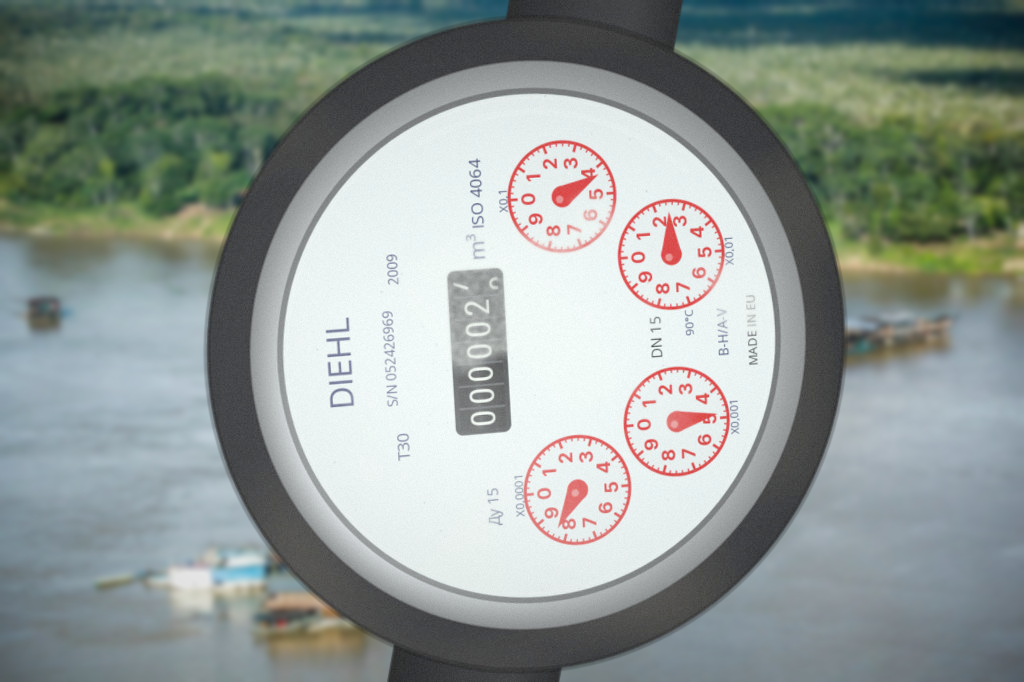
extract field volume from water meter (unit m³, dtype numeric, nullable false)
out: 27.4248 m³
